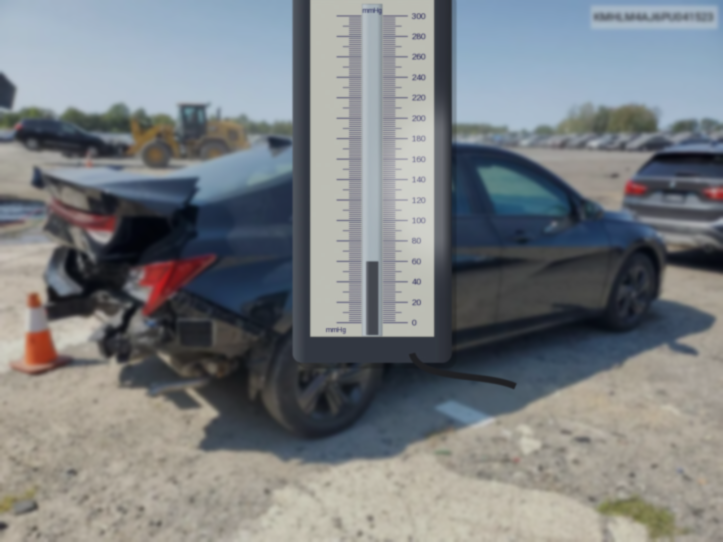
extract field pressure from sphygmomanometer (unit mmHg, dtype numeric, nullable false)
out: 60 mmHg
